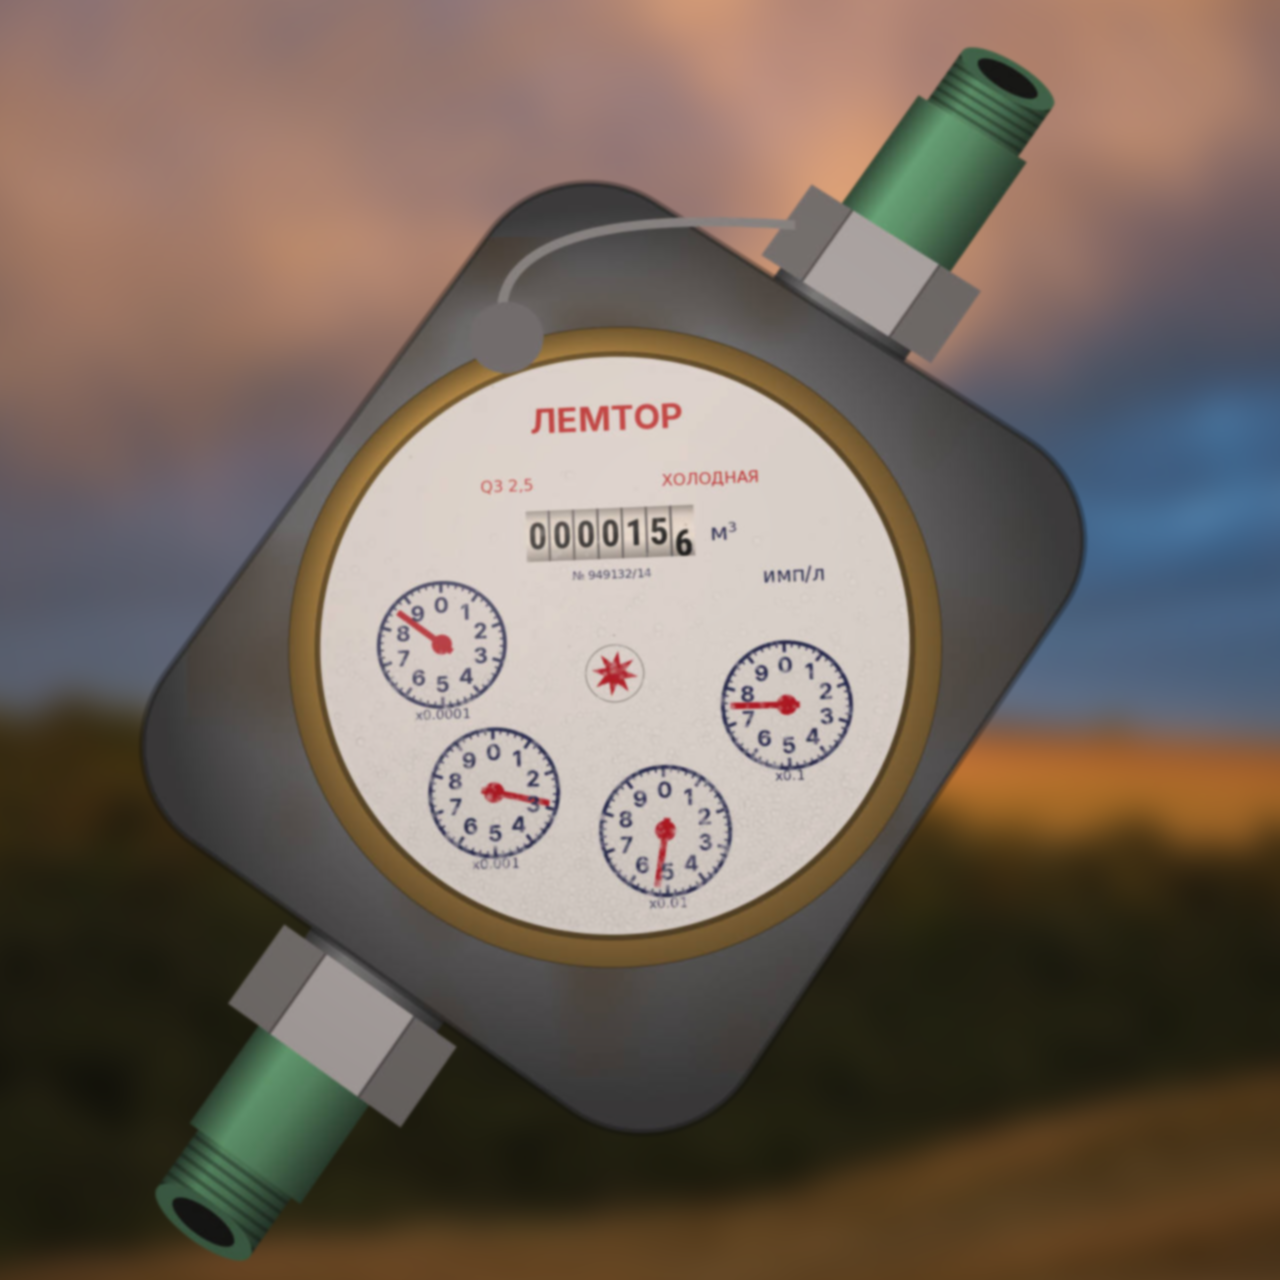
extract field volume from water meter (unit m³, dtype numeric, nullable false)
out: 155.7528 m³
